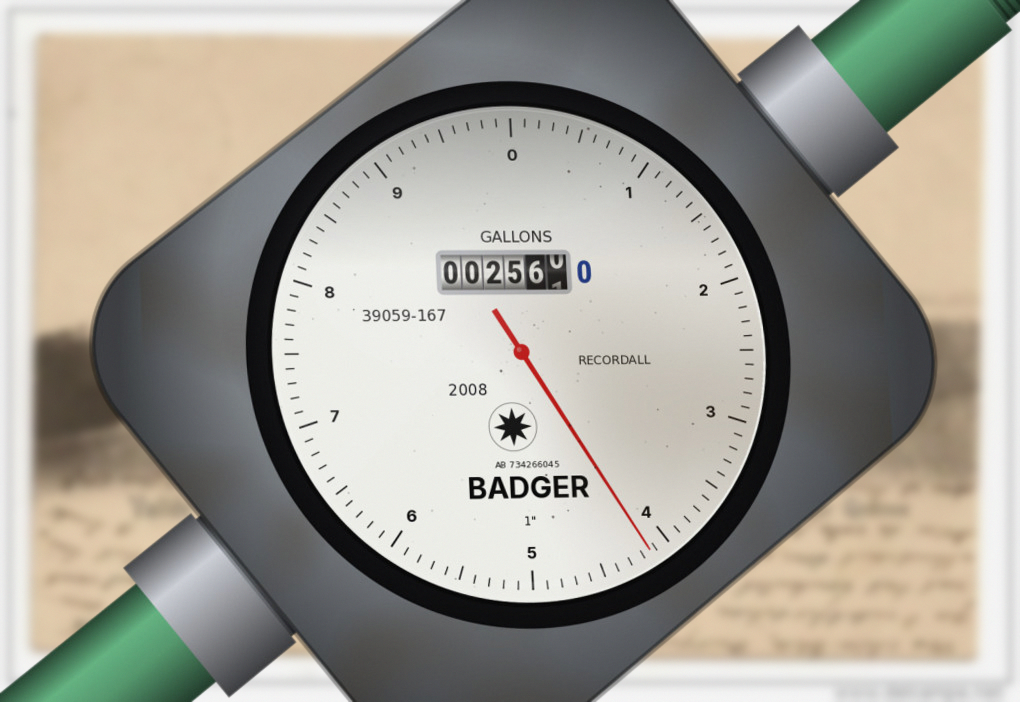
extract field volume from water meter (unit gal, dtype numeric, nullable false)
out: 25604.1 gal
